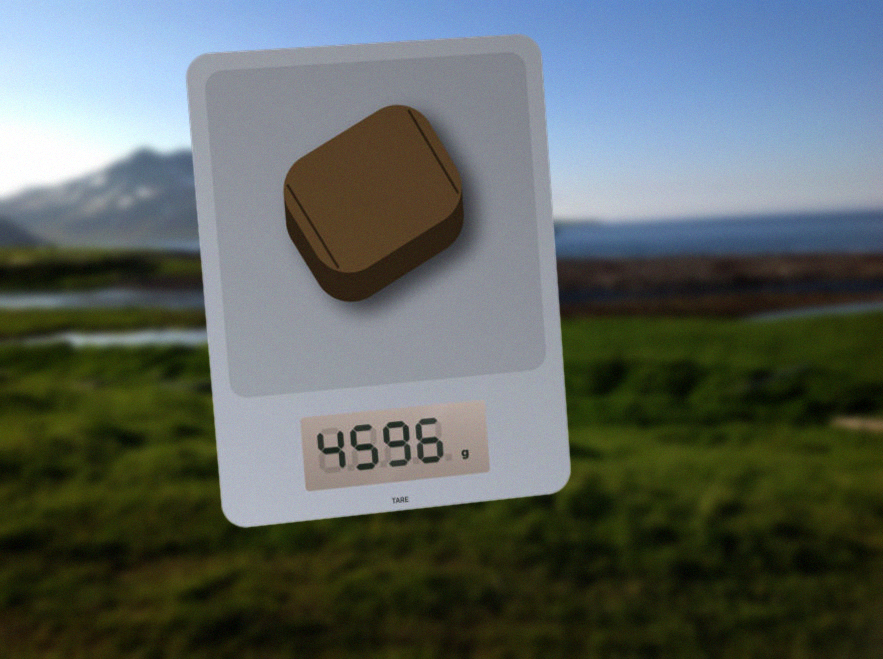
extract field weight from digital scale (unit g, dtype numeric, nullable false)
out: 4596 g
